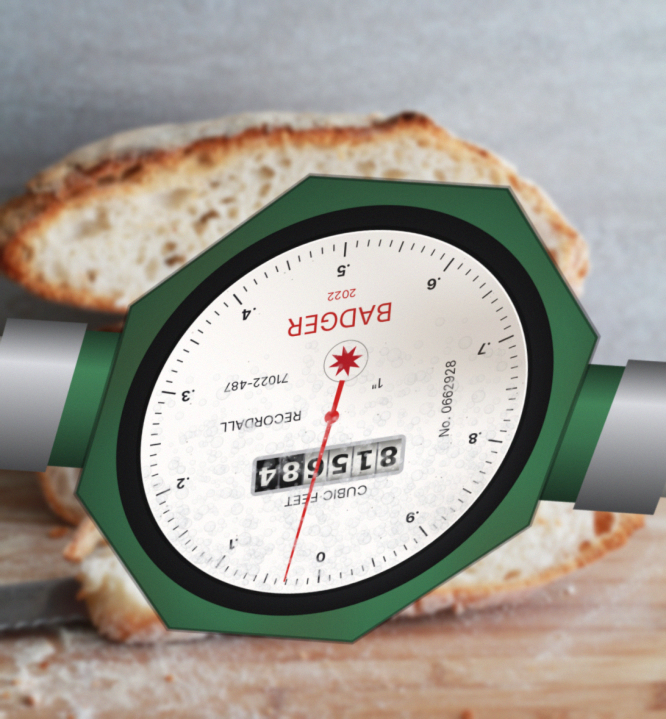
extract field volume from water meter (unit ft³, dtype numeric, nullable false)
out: 815684.03 ft³
